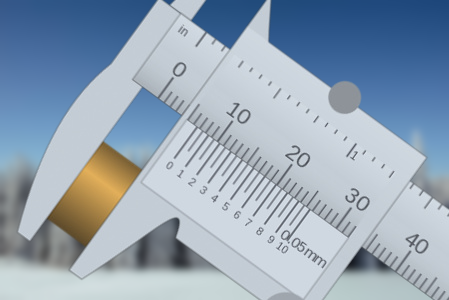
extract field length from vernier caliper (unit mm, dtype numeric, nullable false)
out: 6.6 mm
